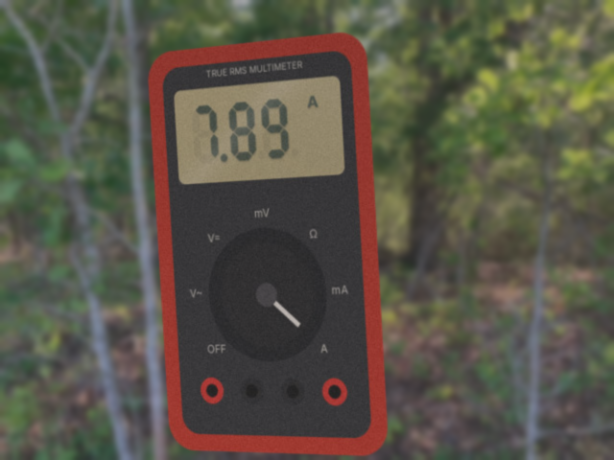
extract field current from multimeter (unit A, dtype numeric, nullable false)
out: 7.89 A
